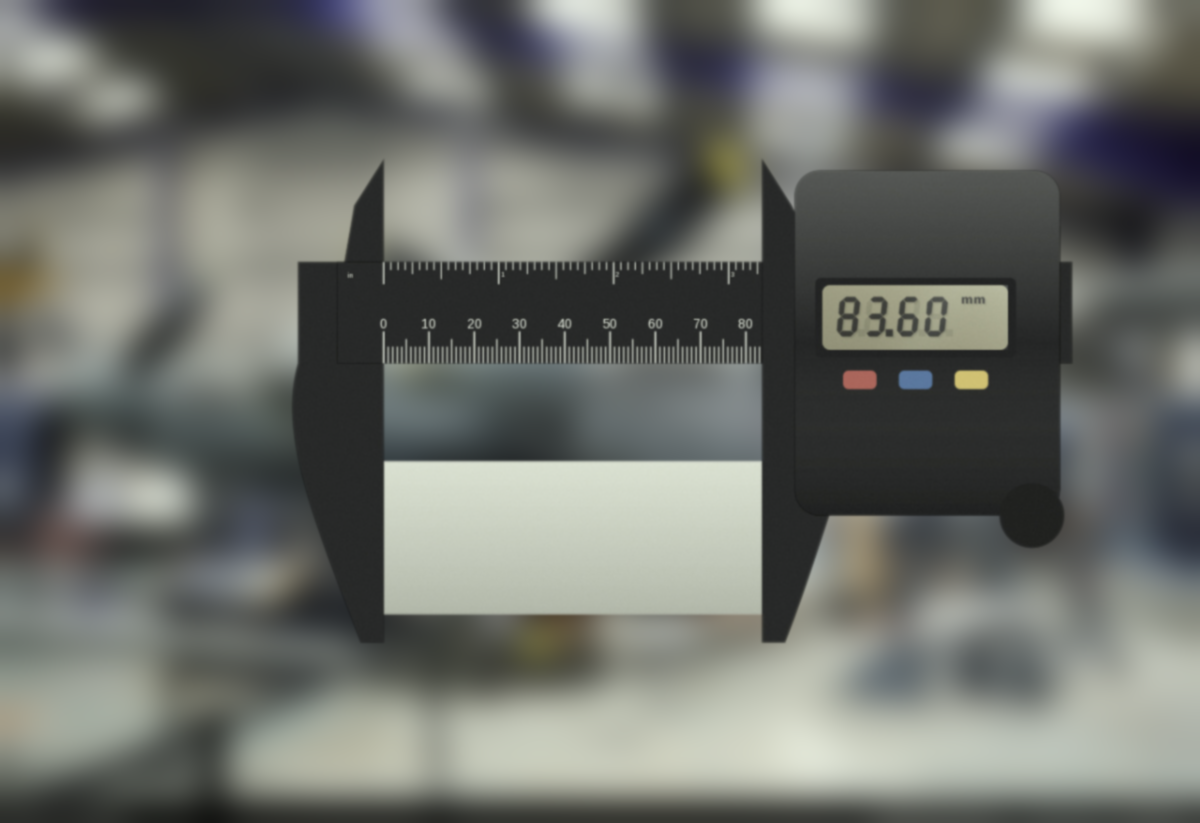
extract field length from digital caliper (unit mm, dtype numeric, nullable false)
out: 83.60 mm
